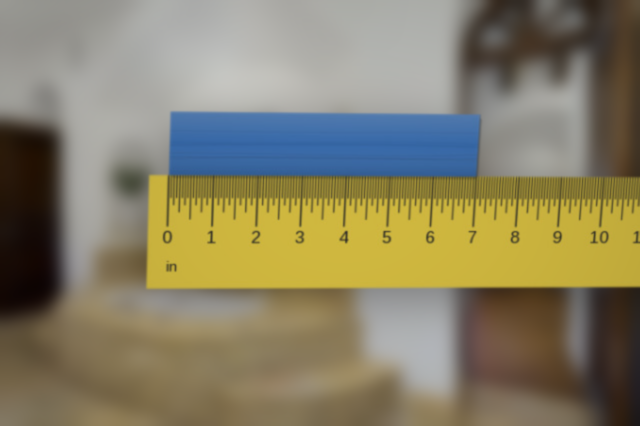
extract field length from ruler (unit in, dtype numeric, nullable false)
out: 7 in
